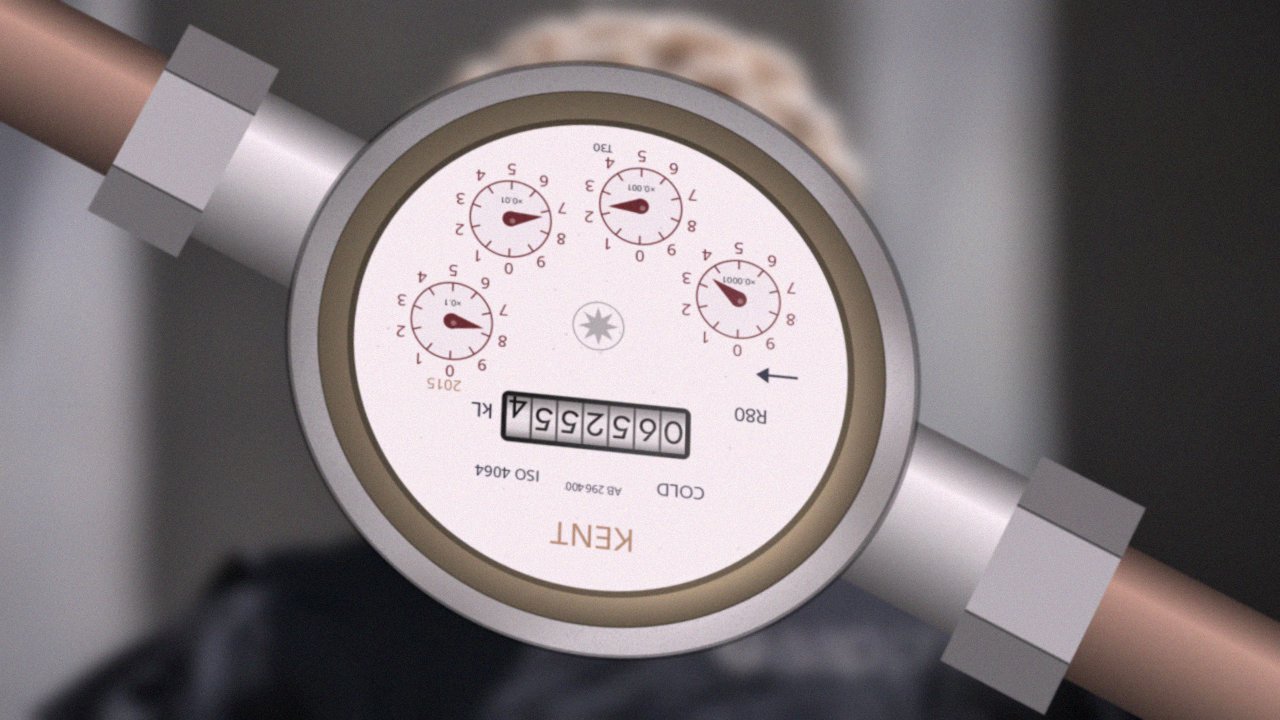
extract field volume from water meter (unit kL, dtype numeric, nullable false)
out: 652553.7723 kL
